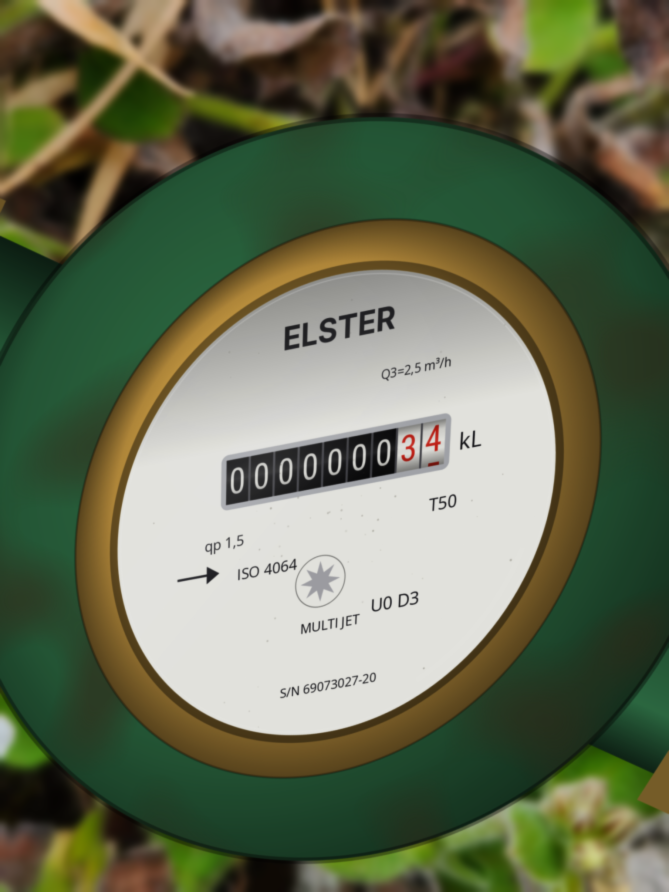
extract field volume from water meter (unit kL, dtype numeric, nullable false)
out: 0.34 kL
